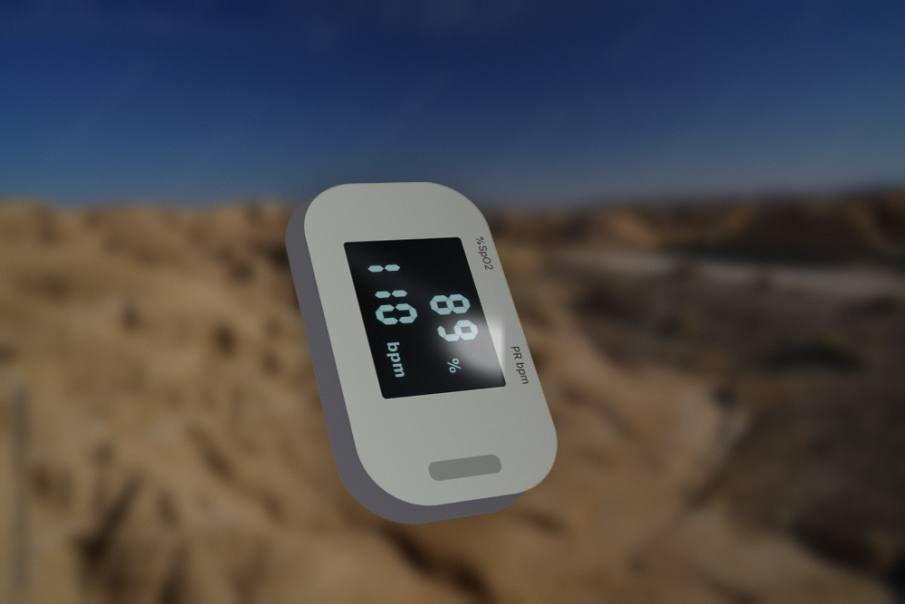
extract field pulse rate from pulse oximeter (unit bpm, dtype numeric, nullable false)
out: 110 bpm
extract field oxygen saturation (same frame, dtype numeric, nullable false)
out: 89 %
